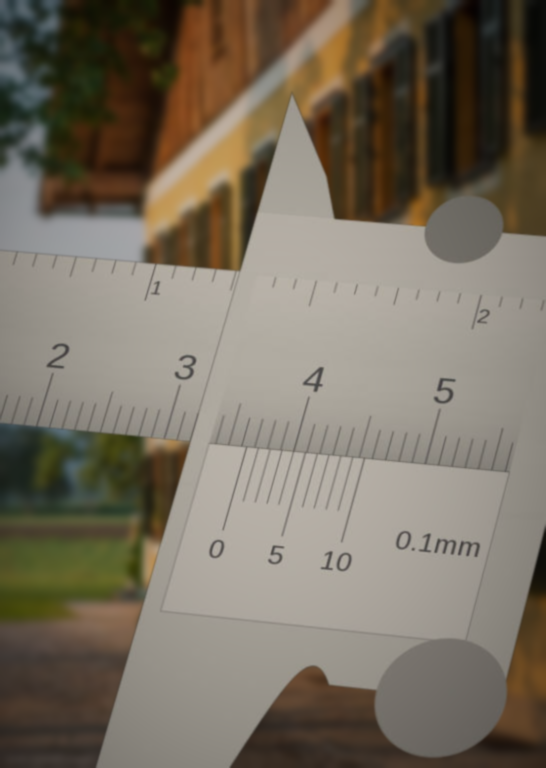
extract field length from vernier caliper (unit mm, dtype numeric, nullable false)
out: 36.4 mm
